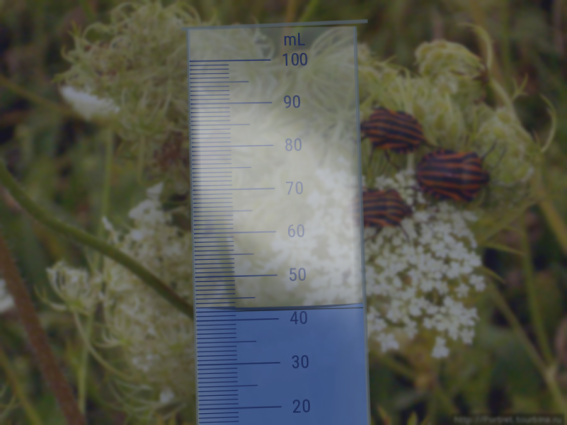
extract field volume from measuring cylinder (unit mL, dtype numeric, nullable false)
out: 42 mL
